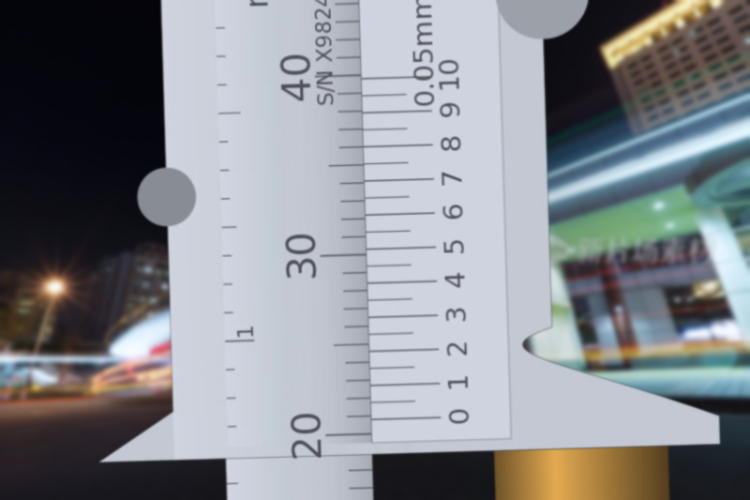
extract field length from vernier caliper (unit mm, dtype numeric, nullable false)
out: 20.8 mm
